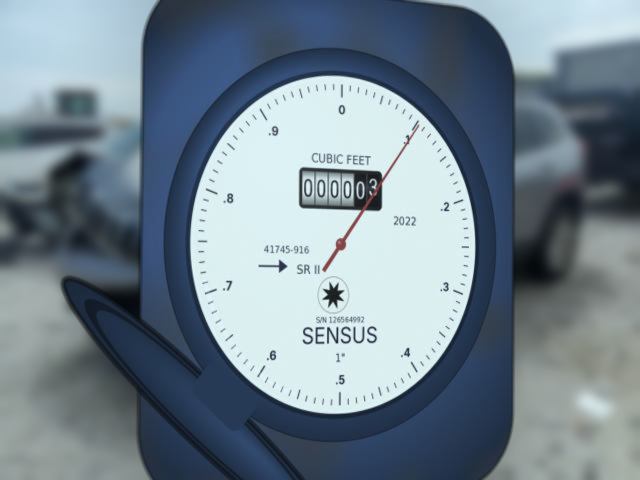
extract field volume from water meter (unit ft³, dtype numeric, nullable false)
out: 3.10 ft³
